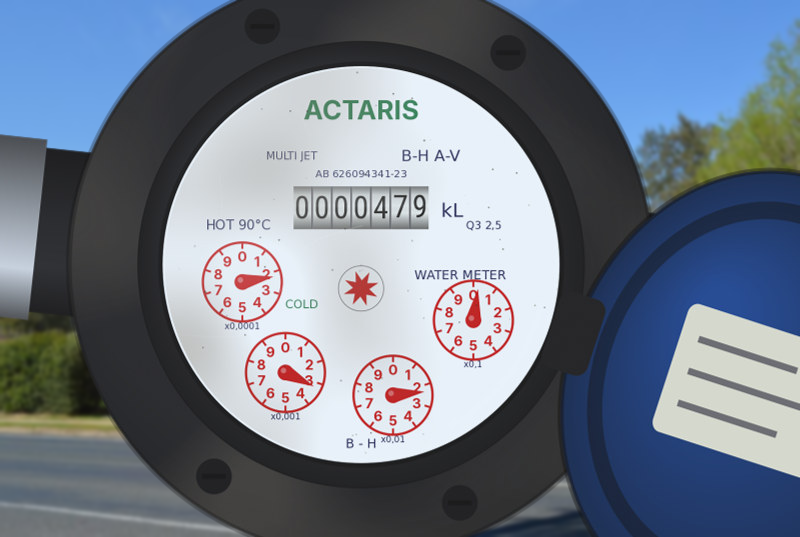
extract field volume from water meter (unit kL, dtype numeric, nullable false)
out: 479.0232 kL
